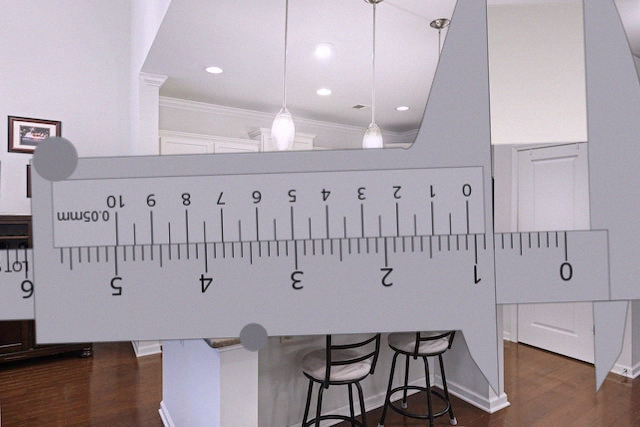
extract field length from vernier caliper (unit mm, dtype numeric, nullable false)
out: 10.8 mm
